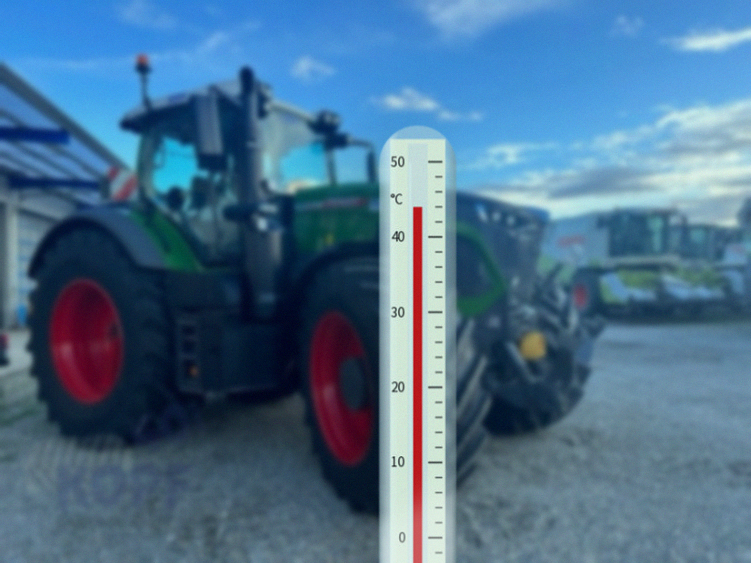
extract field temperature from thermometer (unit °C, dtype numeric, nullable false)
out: 44 °C
